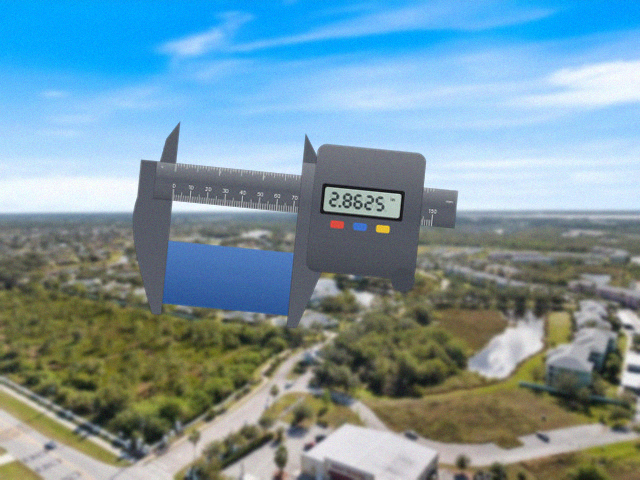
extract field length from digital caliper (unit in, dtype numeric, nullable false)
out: 2.8625 in
